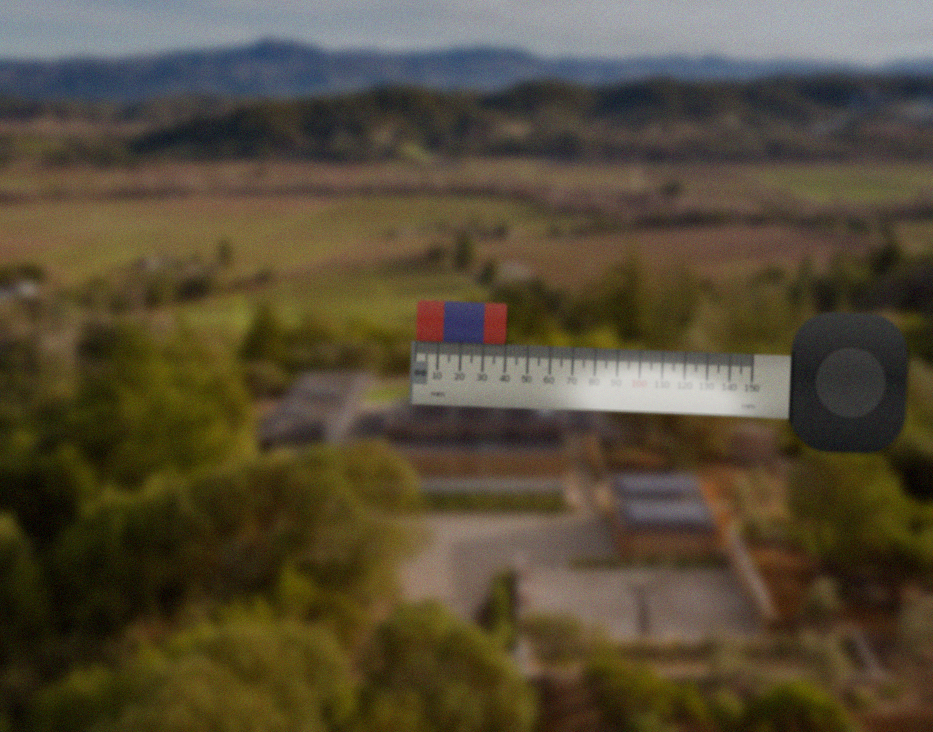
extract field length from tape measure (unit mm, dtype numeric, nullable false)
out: 40 mm
